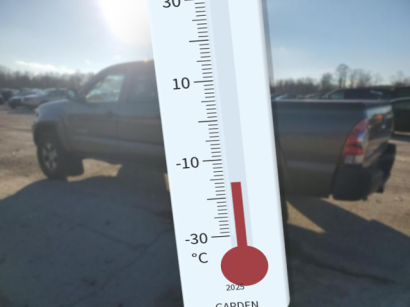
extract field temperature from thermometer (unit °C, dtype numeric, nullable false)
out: -16 °C
